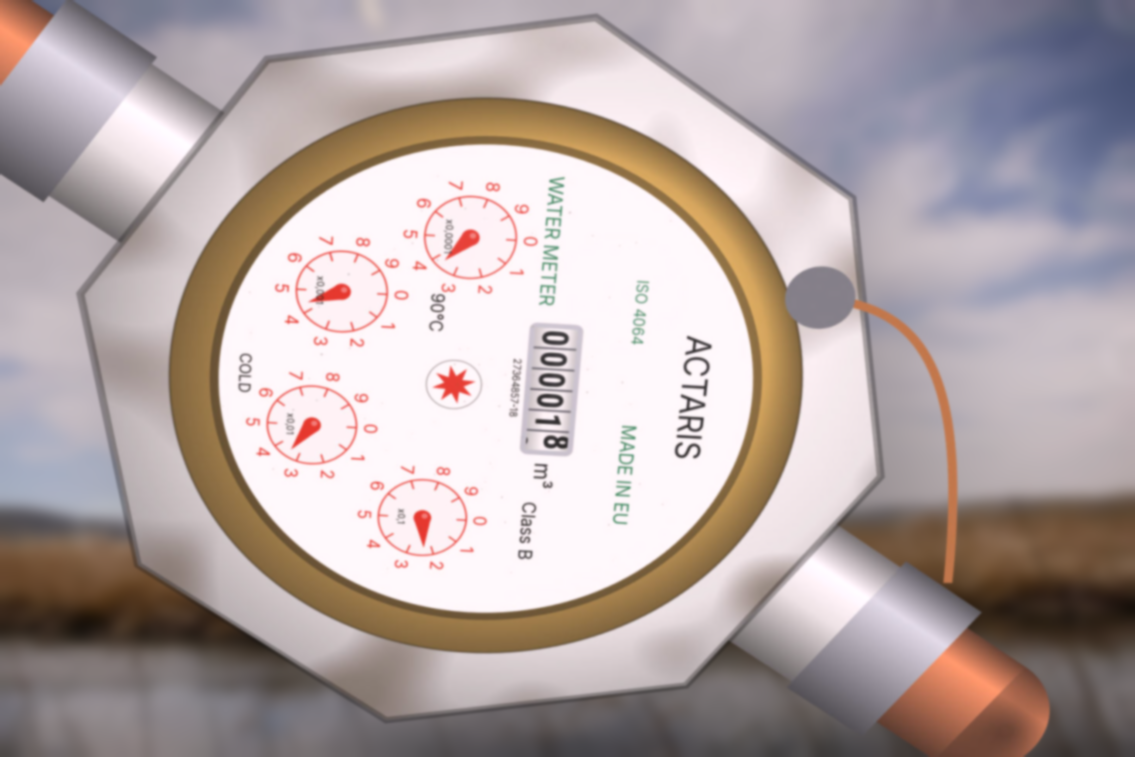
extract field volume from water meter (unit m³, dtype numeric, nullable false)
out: 18.2343 m³
